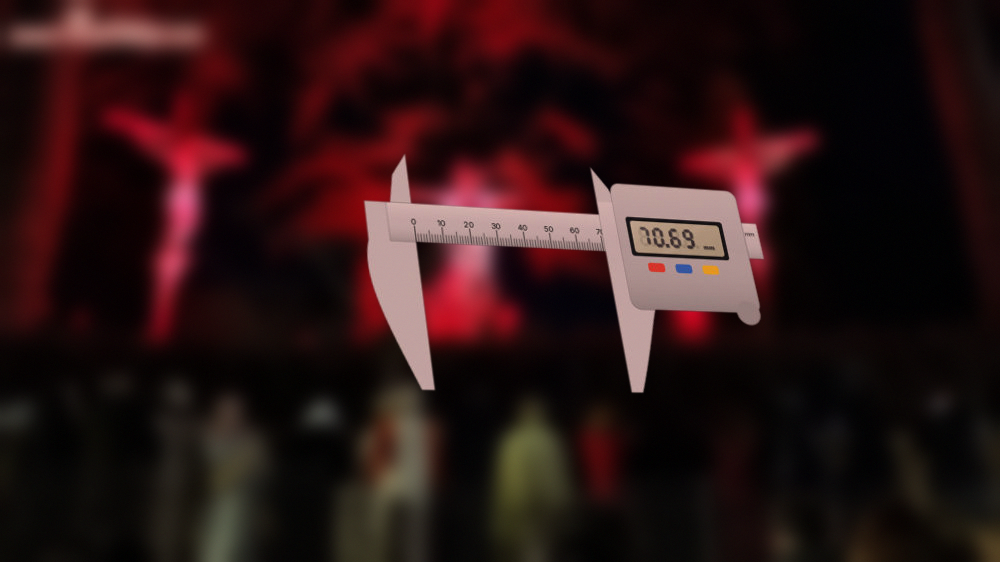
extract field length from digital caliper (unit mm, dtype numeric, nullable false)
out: 70.69 mm
